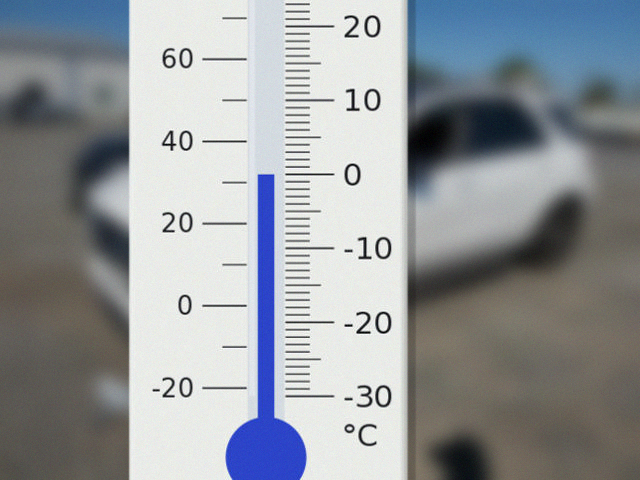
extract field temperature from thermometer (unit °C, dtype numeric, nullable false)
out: 0 °C
